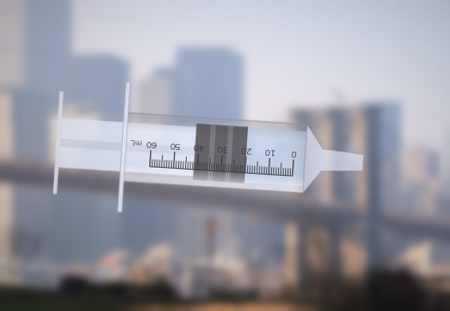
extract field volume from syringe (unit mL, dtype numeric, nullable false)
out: 20 mL
